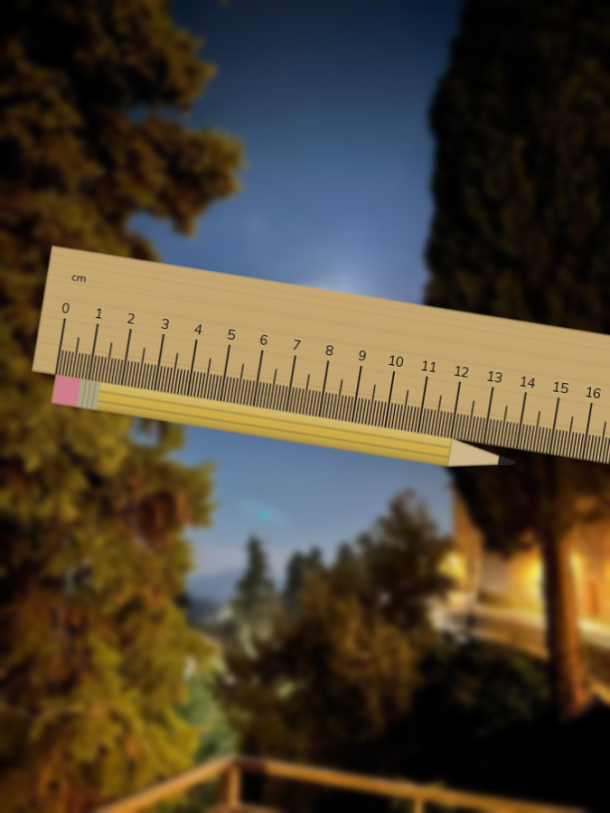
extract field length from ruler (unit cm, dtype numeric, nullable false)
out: 14 cm
